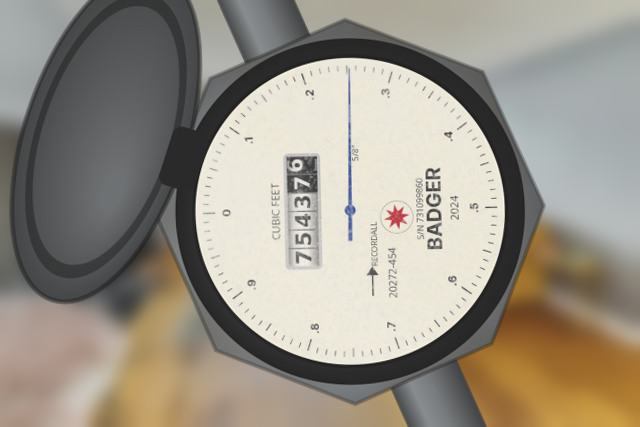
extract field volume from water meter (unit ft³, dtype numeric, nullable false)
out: 754376.25 ft³
